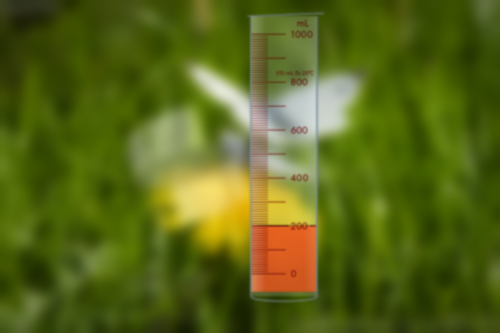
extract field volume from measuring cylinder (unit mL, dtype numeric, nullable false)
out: 200 mL
